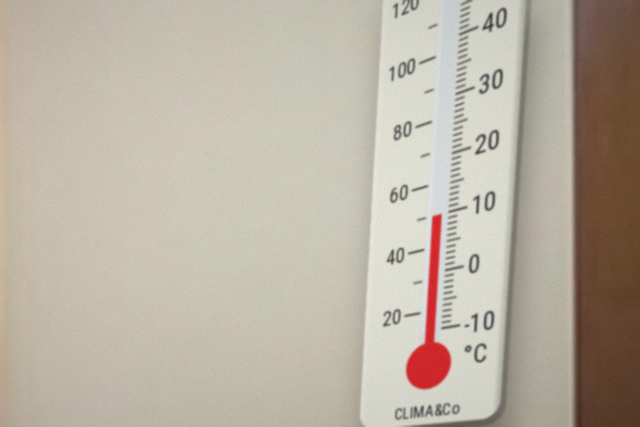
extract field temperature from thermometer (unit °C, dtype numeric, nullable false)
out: 10 °C
